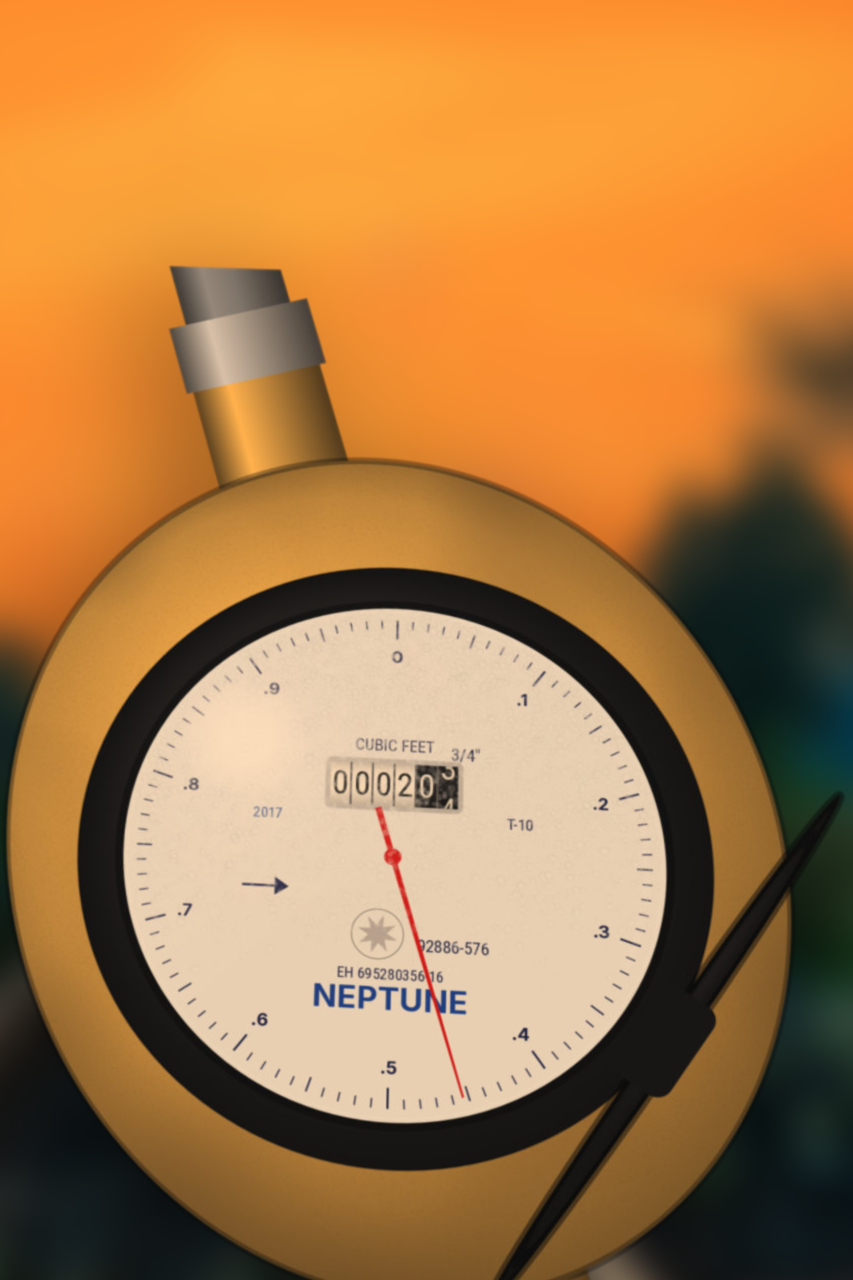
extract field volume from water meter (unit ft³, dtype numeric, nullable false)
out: 203.45 ft³
